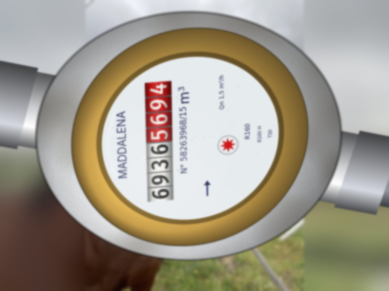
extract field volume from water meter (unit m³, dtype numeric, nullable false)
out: 6936.5694 m³
